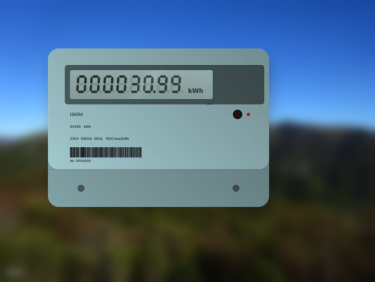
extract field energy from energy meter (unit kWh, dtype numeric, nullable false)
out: 30.99 kWh
